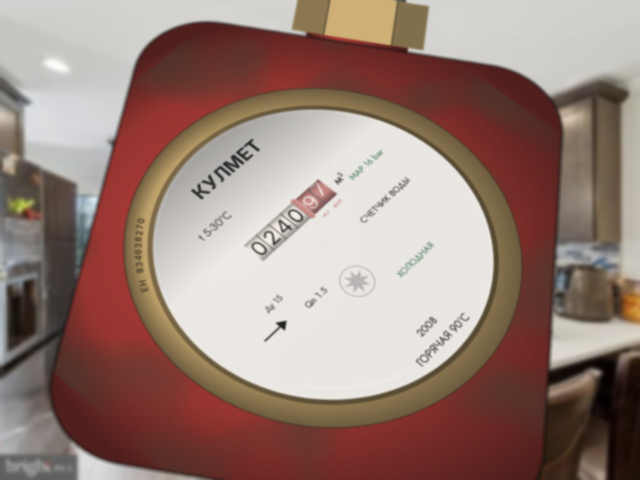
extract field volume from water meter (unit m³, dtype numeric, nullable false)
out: 240.97 m³
